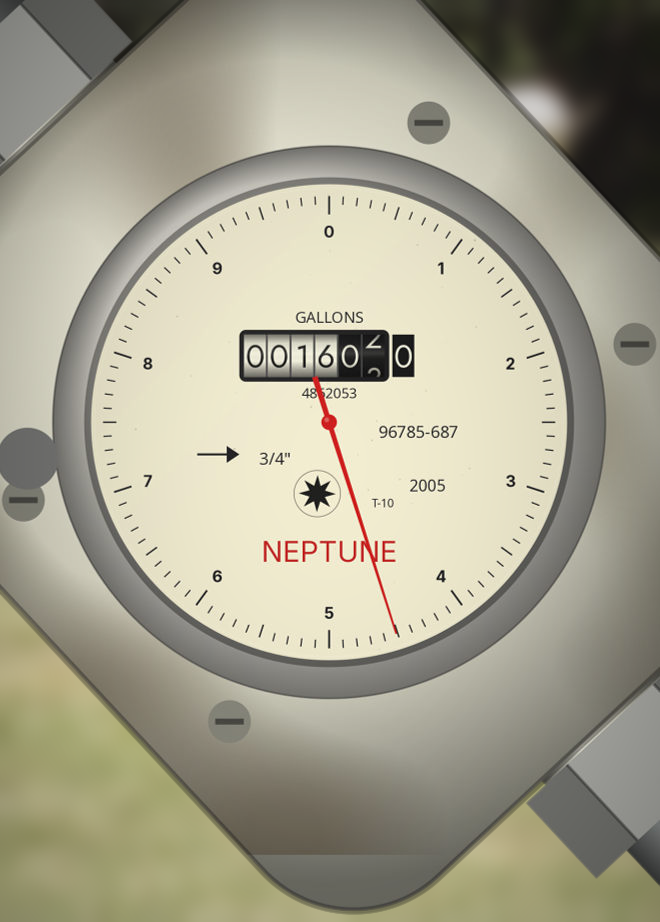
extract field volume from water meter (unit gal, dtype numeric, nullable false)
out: 16024.5 gal
